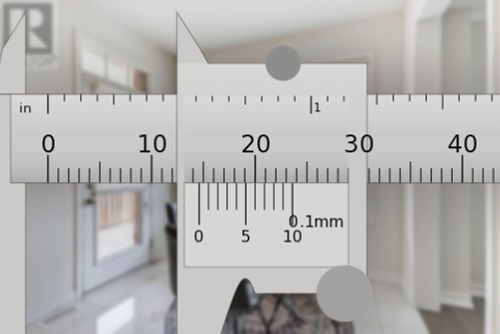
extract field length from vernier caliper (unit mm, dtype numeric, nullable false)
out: 14.6 mm
